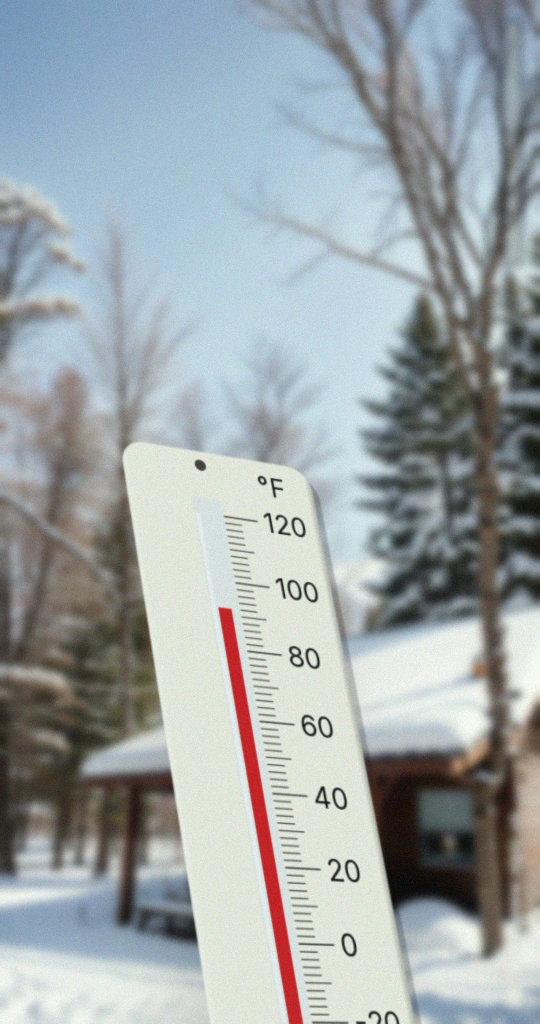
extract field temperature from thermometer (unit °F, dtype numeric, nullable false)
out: 92 °F
